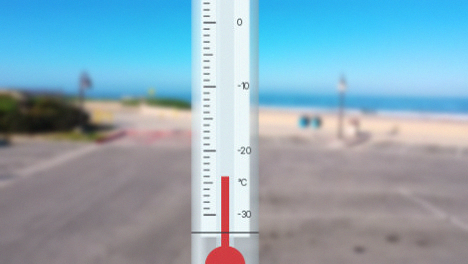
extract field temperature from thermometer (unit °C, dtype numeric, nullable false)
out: -24 °C
